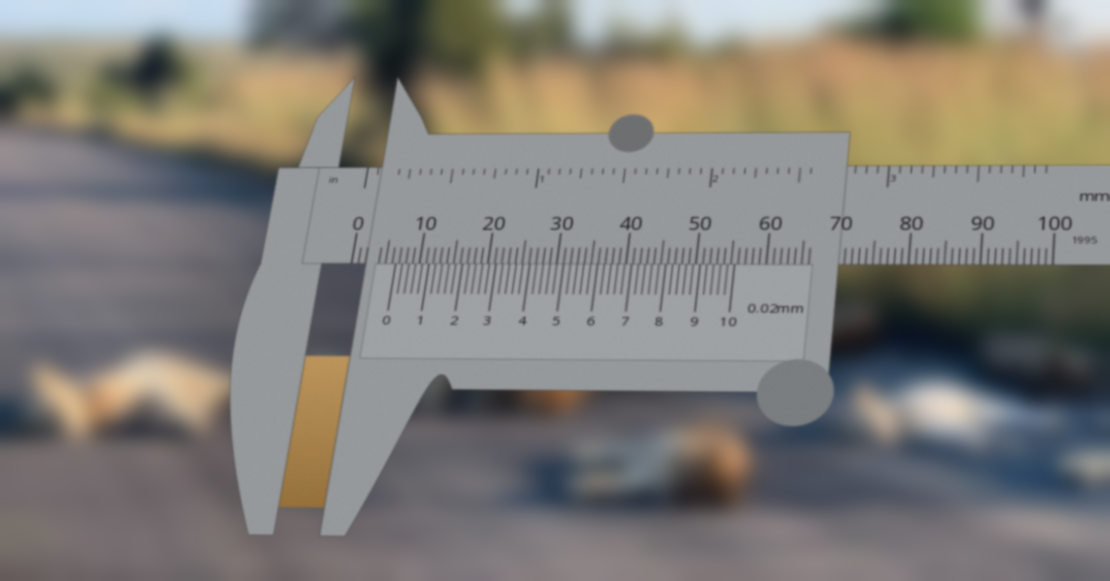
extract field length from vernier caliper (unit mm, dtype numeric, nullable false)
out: 6.5 mm
